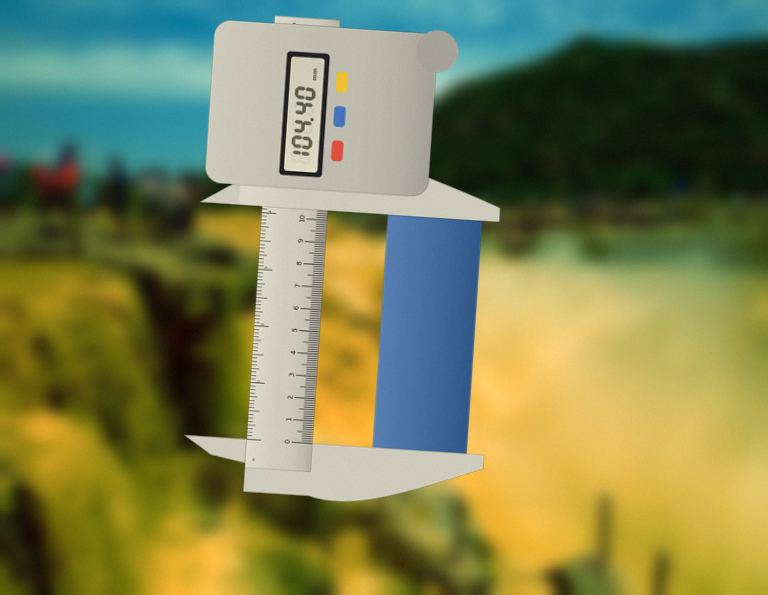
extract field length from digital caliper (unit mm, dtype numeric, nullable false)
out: 104.40 mm
